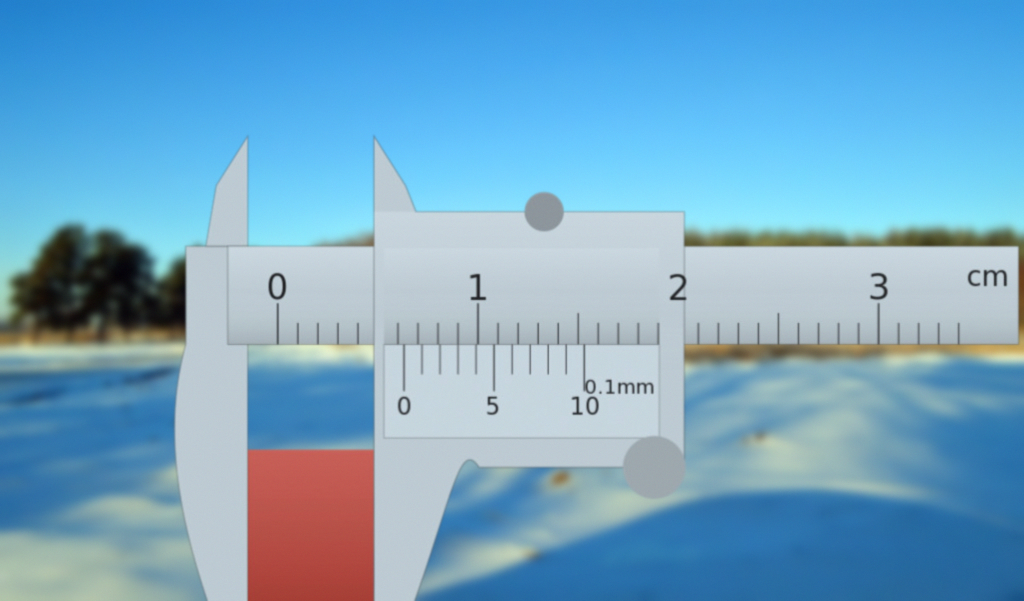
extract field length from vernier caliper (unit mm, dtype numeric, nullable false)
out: 6.3 mm
